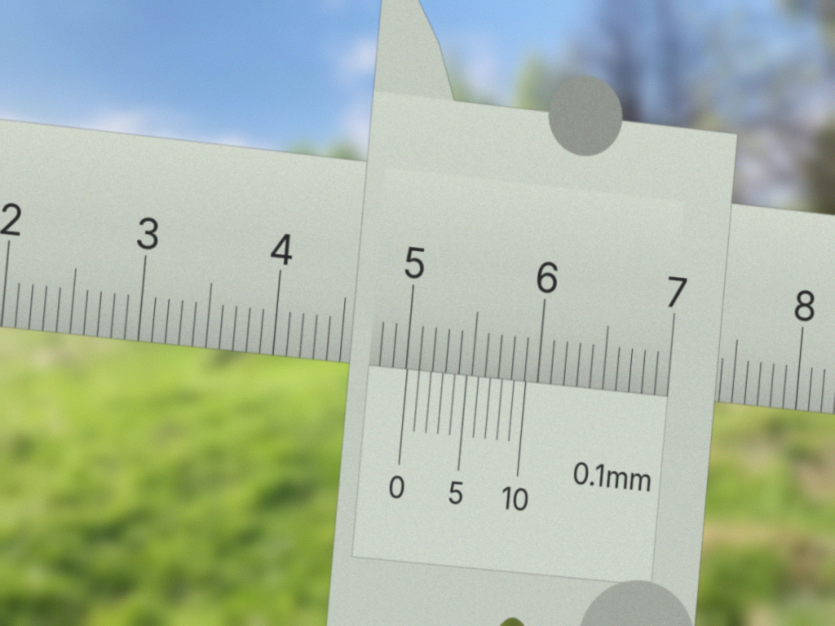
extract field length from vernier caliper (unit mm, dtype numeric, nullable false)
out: 50.1 mm
